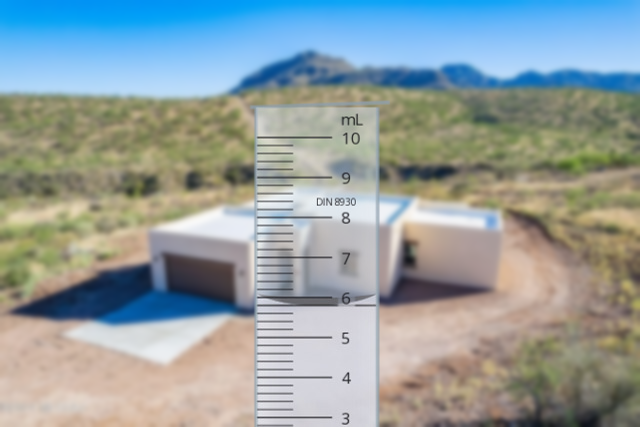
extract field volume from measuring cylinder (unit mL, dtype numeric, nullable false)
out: 5.8 mL
